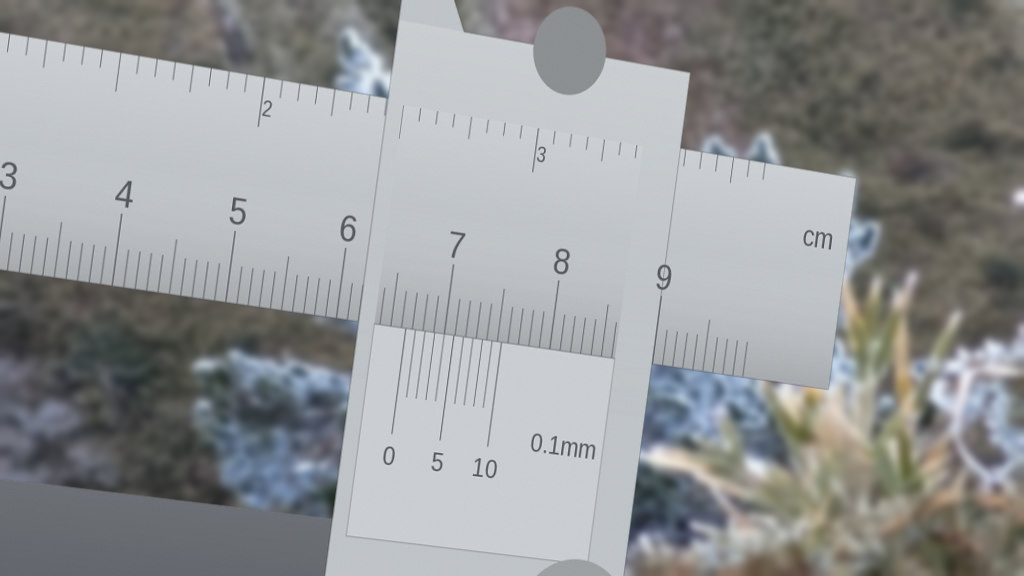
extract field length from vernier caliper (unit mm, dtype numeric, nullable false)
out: 66.4 mm
